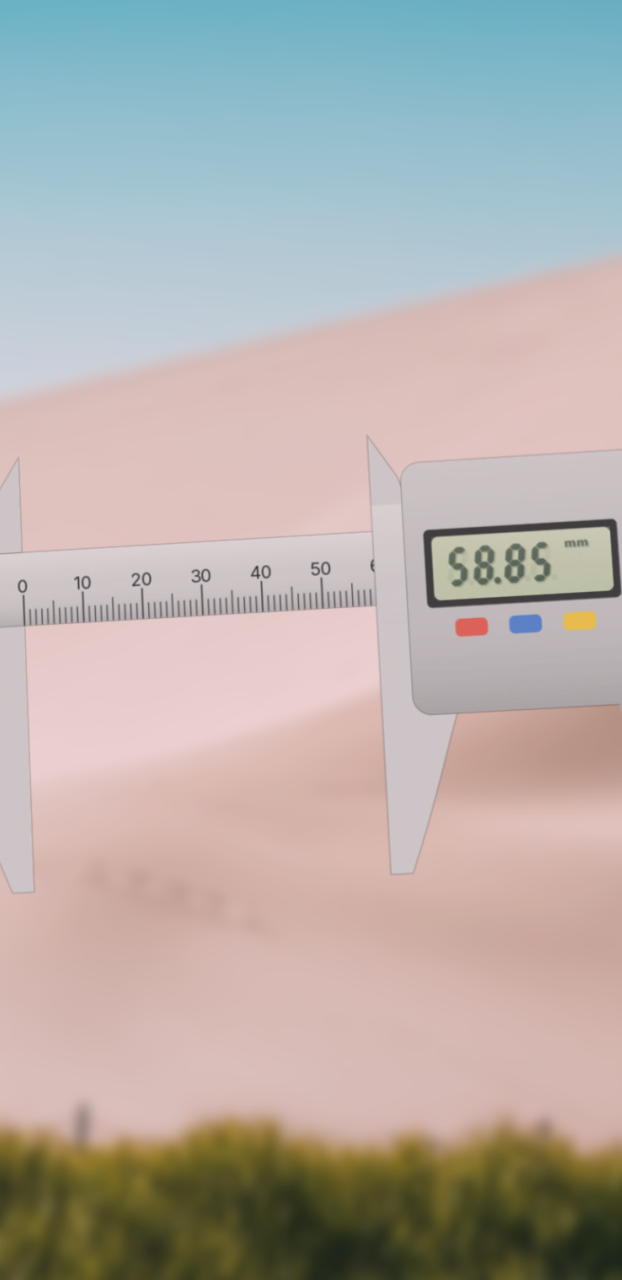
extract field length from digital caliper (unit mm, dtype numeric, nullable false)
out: 58.85 mm
